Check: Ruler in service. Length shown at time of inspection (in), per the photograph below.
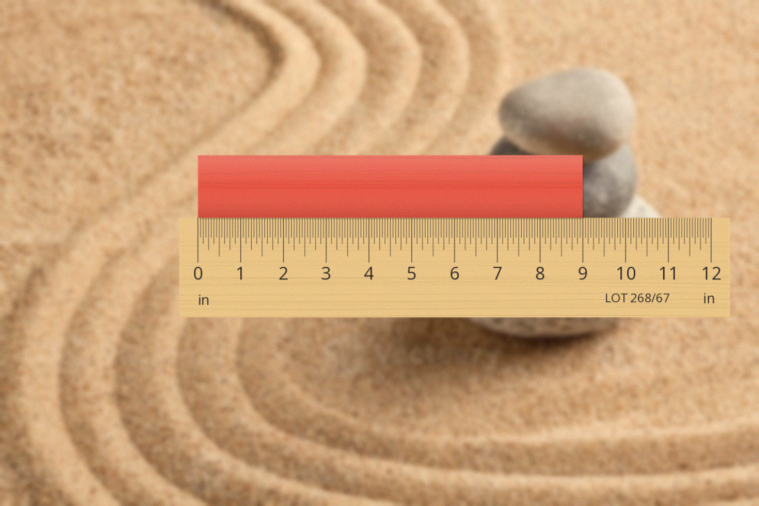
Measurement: 9 in
